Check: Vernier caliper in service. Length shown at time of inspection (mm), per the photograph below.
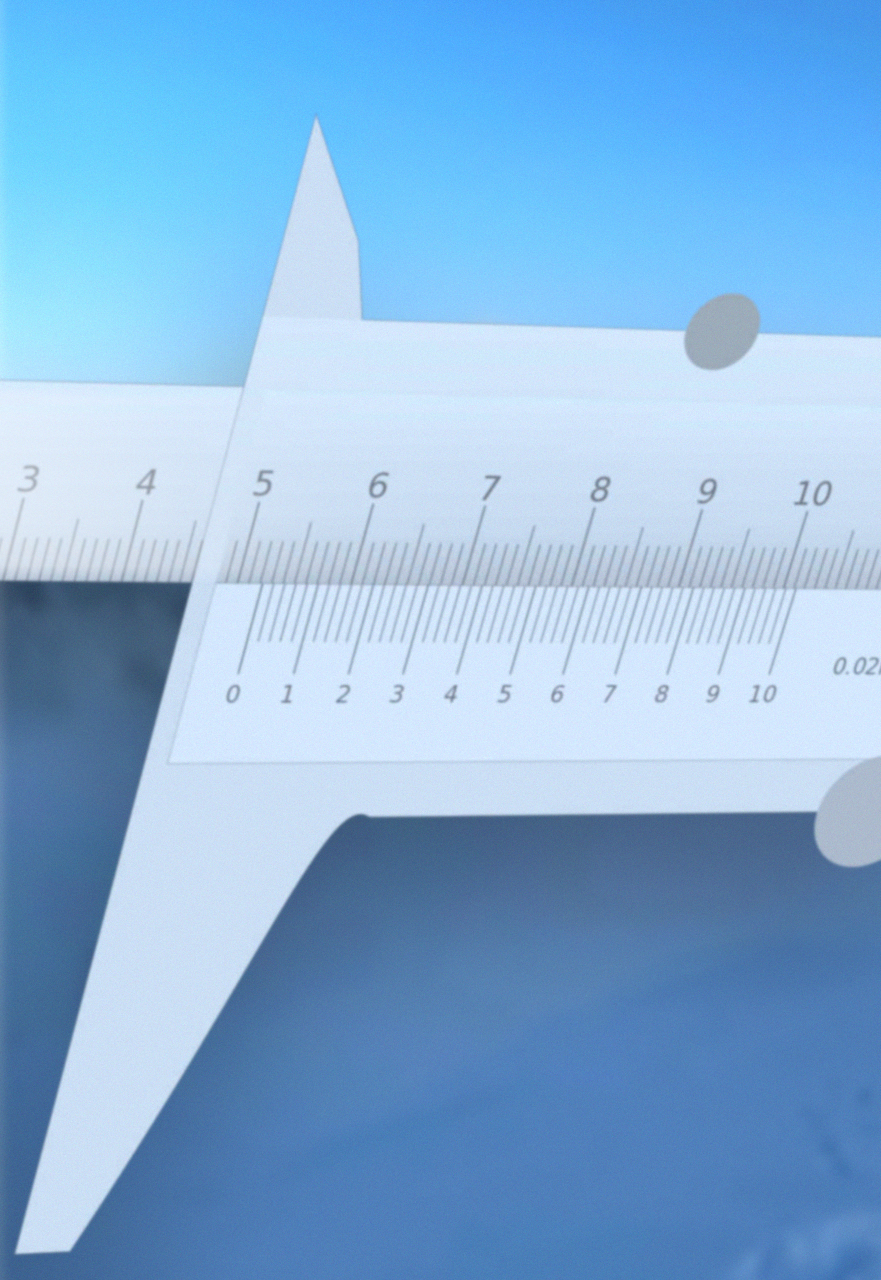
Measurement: 52.2 mm
